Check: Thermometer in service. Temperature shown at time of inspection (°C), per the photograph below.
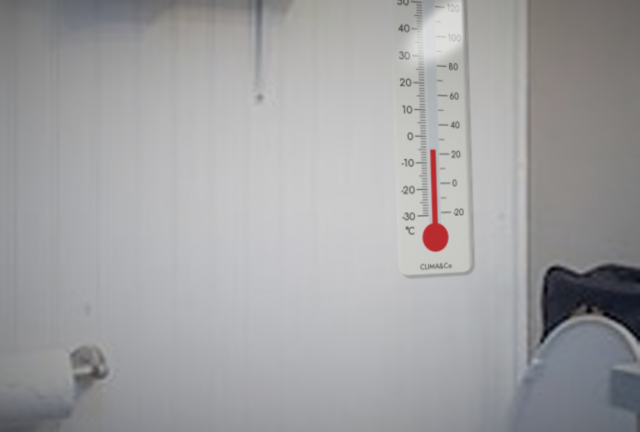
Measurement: -5 °C
